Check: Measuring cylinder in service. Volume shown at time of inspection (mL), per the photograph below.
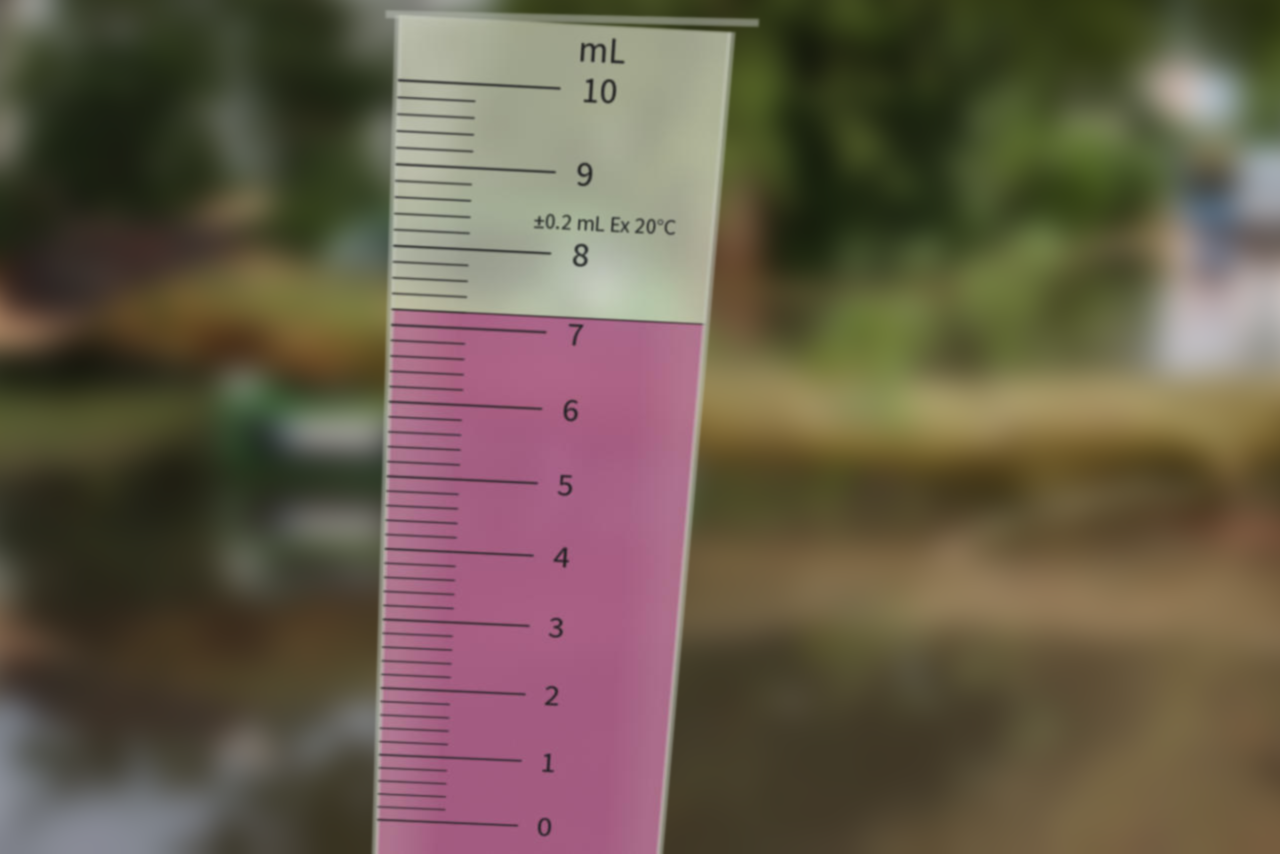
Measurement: 7.2 mL
